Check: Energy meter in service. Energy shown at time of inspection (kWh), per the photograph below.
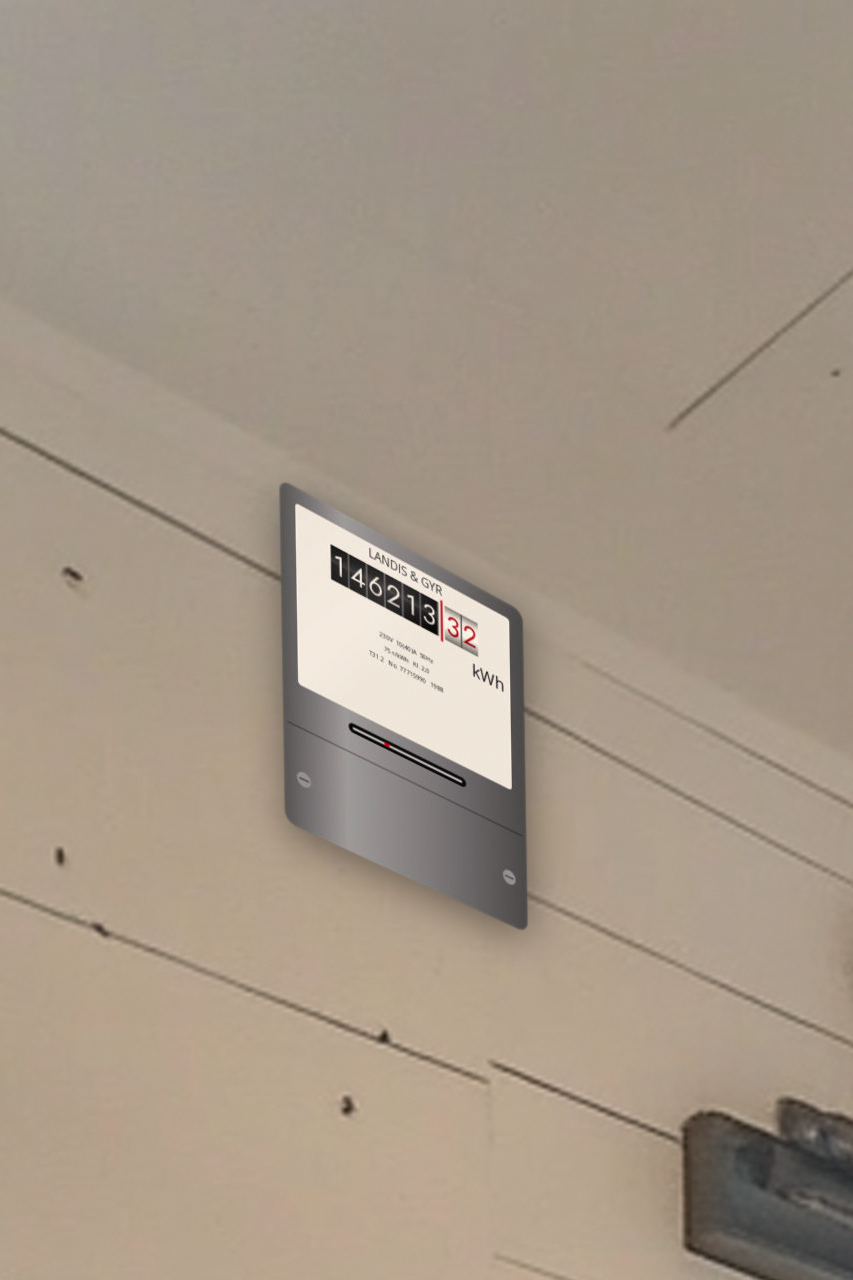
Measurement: 146213.32 kWh
